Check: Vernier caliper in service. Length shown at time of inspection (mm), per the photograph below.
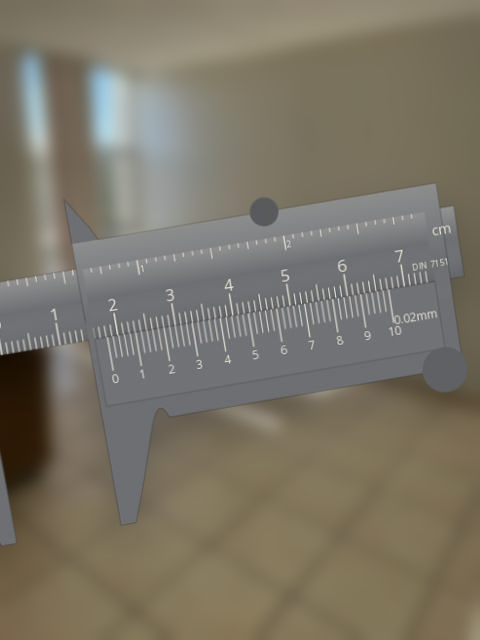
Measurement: 18.2 mm
